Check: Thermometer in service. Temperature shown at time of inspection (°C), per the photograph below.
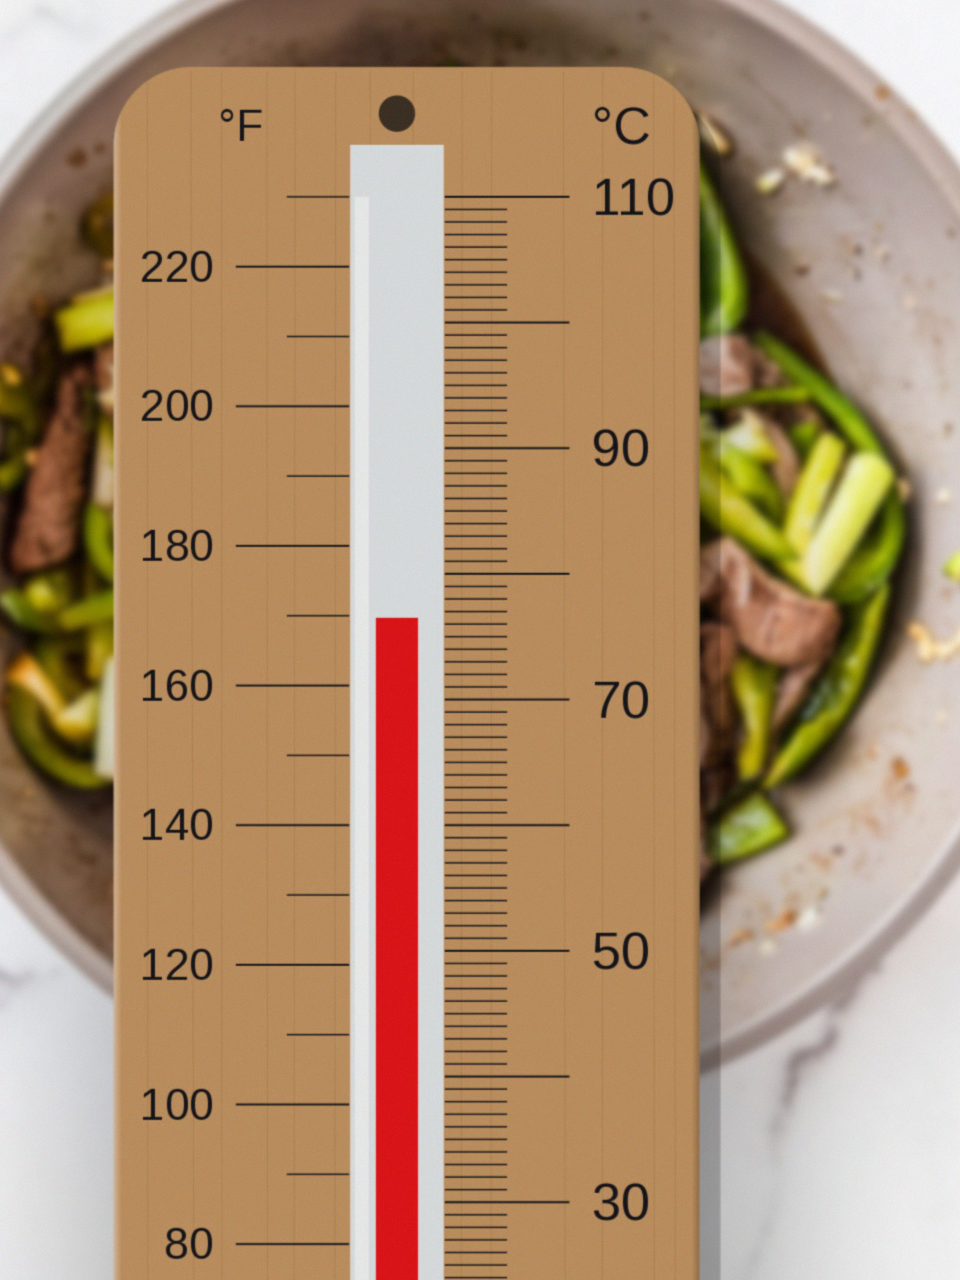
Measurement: 76.5 °C
